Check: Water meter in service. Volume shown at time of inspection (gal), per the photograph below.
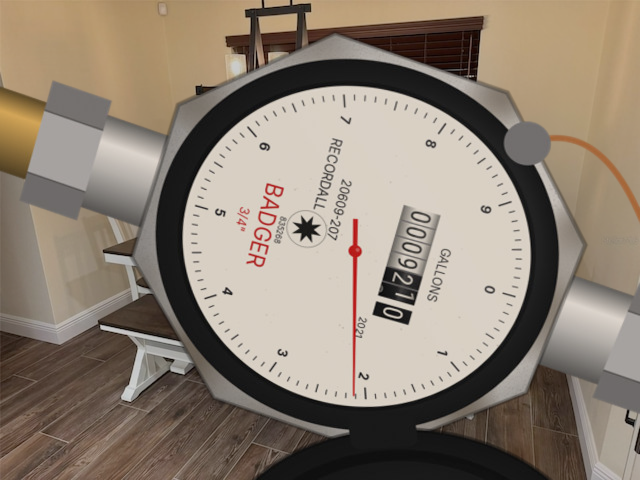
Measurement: 9212.1 gal
